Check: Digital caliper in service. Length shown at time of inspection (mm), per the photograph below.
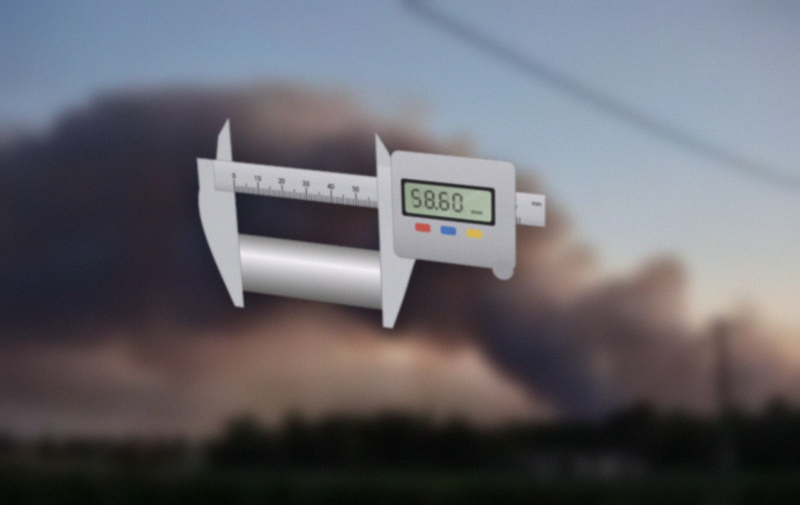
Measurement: 58.60 mm
